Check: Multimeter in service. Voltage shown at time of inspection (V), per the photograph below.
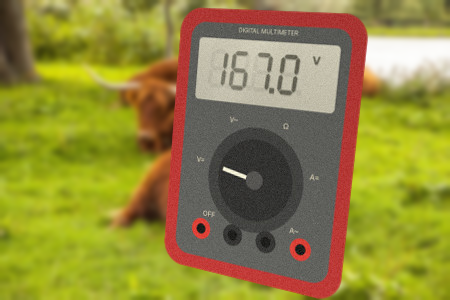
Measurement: 167.0 V
